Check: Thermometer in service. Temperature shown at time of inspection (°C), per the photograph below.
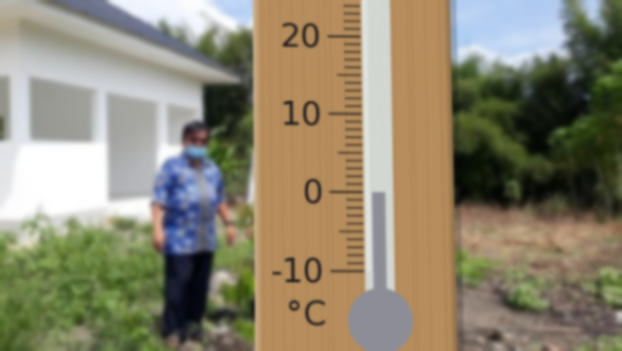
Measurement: 0 °C
